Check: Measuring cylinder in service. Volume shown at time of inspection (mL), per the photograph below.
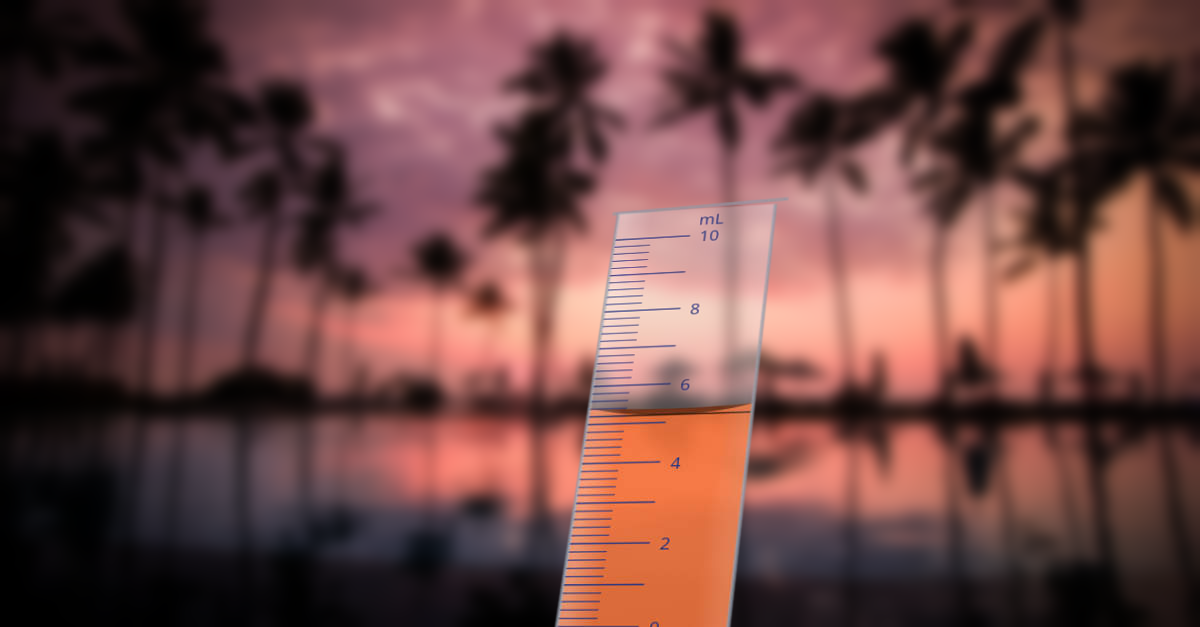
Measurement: 5.2 mL
